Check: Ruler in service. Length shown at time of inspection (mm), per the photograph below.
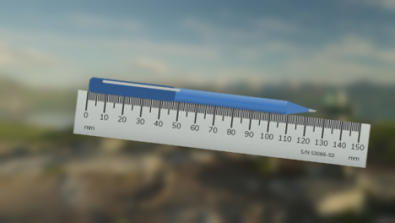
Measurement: 125 mm
